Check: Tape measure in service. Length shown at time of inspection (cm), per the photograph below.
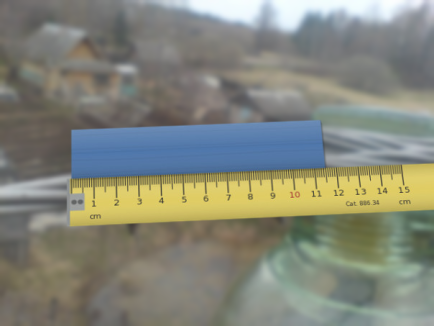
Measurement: 11.5 cm
